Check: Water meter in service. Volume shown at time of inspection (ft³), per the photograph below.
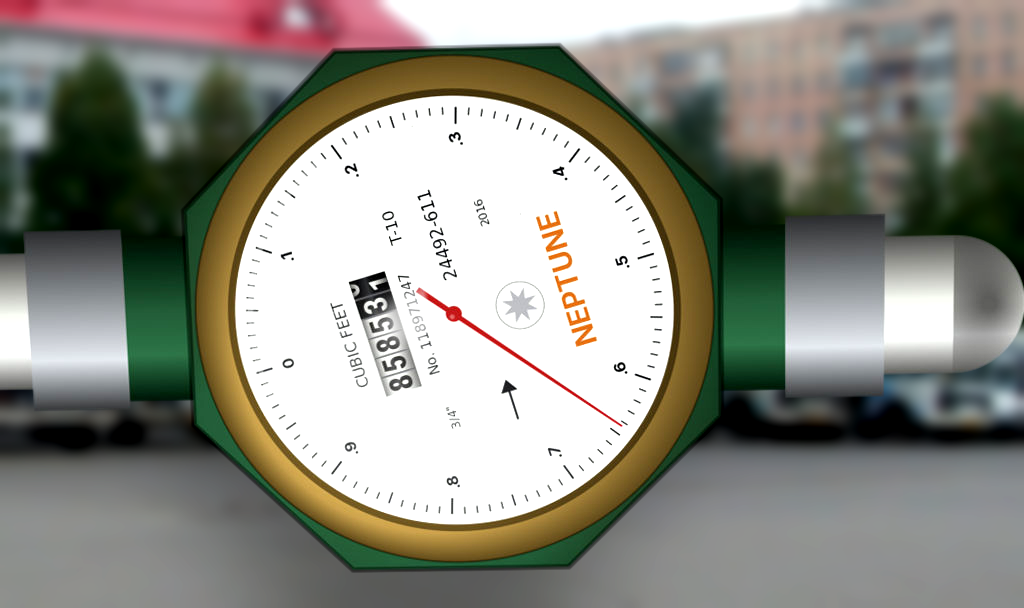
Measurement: 858530.64 ft³
